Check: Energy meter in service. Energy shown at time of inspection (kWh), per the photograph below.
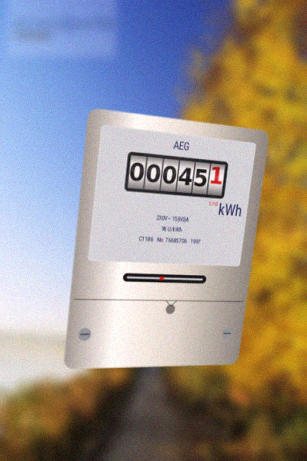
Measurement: 45.1 kWh
